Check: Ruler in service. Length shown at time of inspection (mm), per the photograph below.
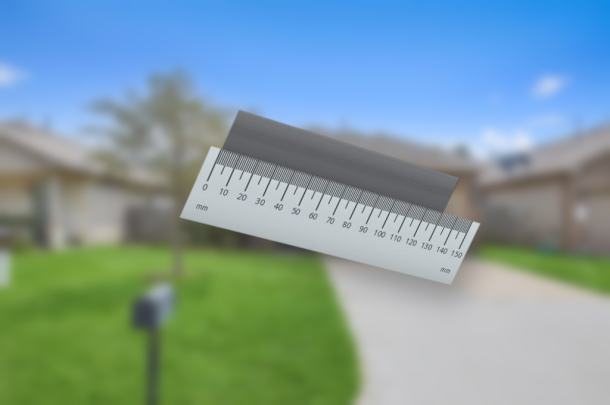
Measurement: 130 mm
